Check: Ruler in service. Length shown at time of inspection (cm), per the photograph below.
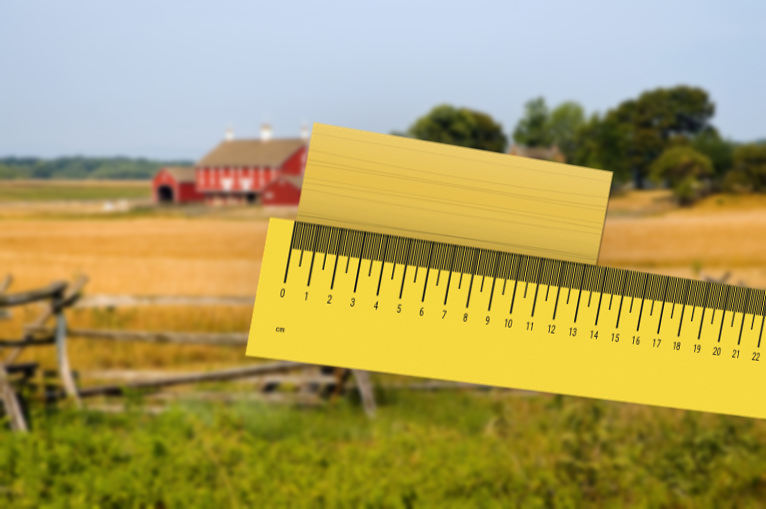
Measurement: 13.5 cm
